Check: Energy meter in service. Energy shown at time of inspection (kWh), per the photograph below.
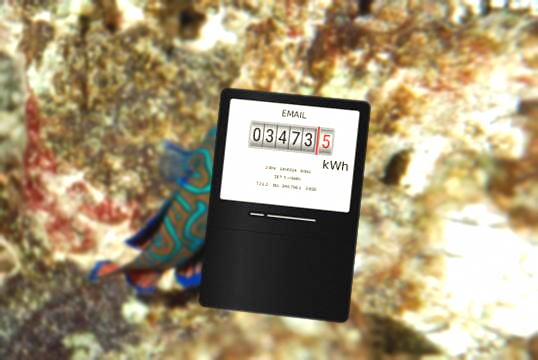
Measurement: 3473.5 kWh
